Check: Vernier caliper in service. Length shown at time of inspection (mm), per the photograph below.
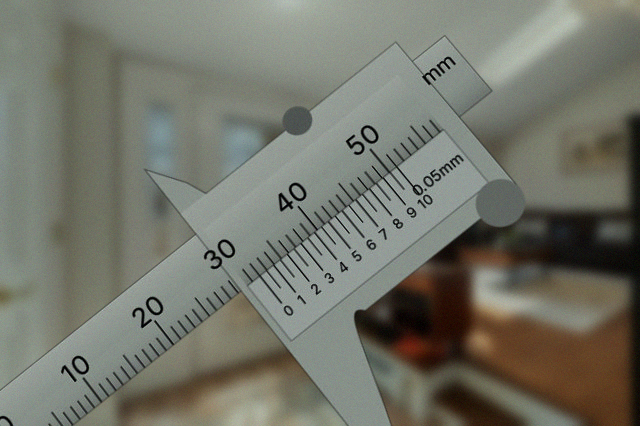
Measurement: 32.0 mm
